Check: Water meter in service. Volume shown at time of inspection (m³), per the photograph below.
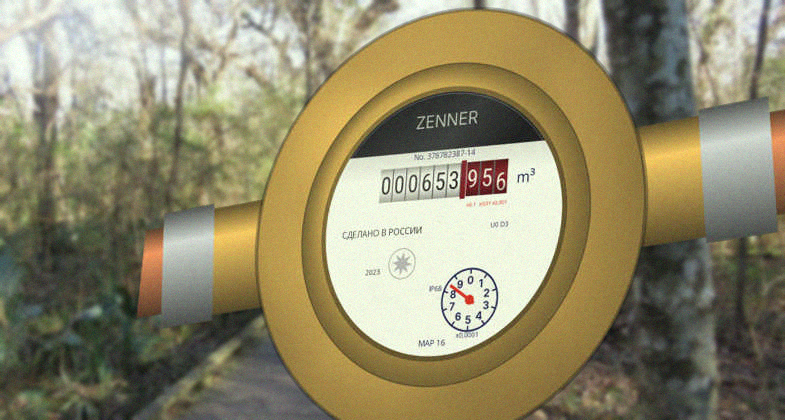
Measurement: 653.9558 m³
